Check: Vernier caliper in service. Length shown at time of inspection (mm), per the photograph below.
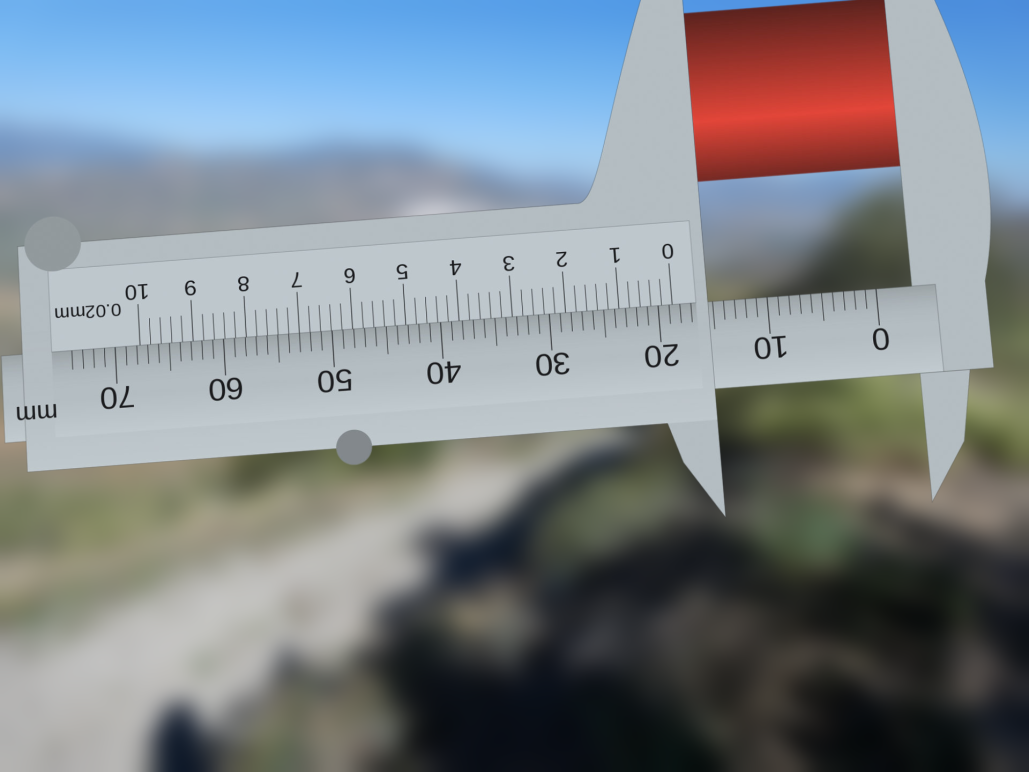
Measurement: 18.7 mm
